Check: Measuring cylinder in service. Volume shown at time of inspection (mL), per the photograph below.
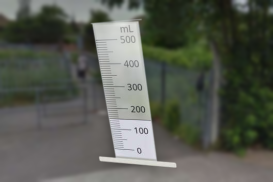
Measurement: 150 mL
